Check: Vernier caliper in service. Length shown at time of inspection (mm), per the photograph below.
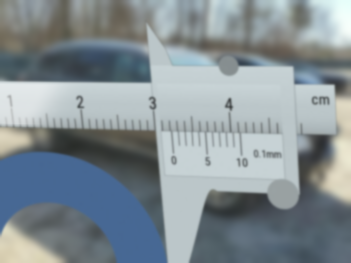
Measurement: 32.2 mm
